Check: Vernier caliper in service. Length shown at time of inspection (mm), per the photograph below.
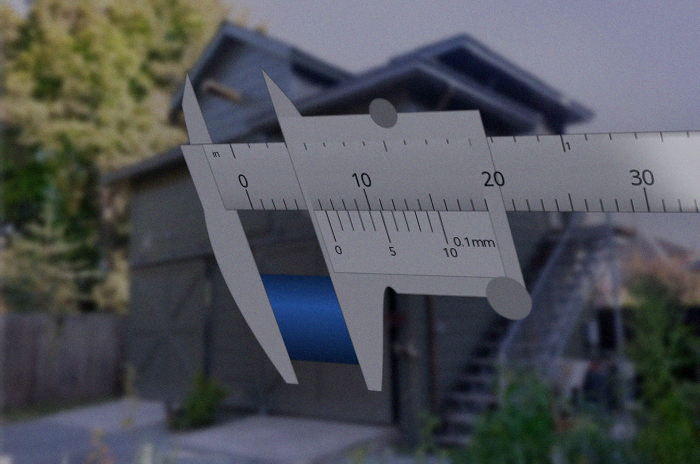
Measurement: 6.3 mm
